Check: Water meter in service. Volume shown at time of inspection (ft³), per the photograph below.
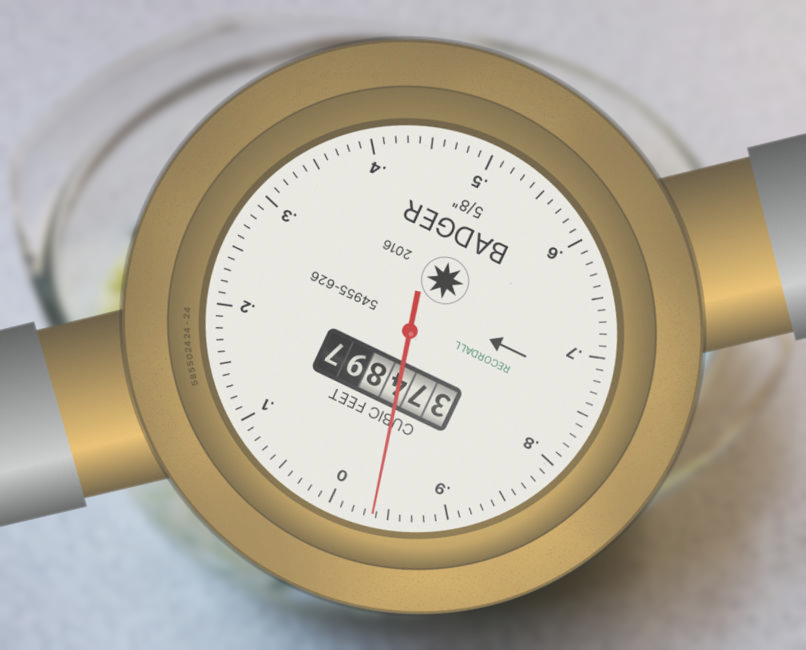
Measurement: 374896.96 ft³
